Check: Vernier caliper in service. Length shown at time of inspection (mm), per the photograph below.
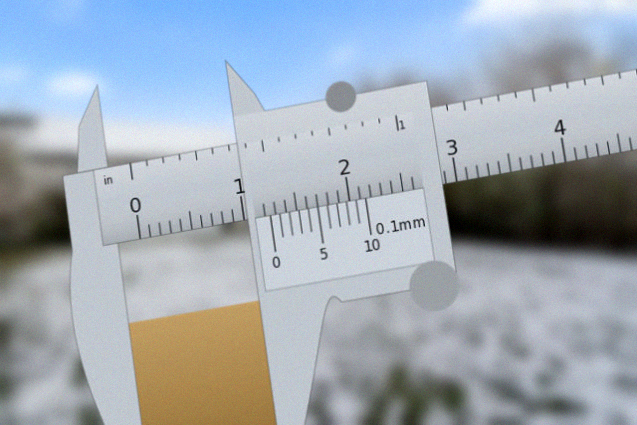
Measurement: 12.5 mm
